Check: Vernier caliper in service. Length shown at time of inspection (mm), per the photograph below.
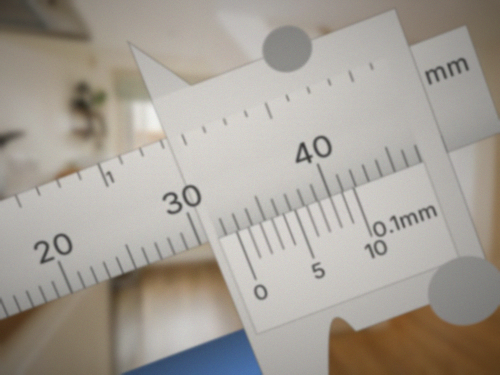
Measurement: 32.8 mm
